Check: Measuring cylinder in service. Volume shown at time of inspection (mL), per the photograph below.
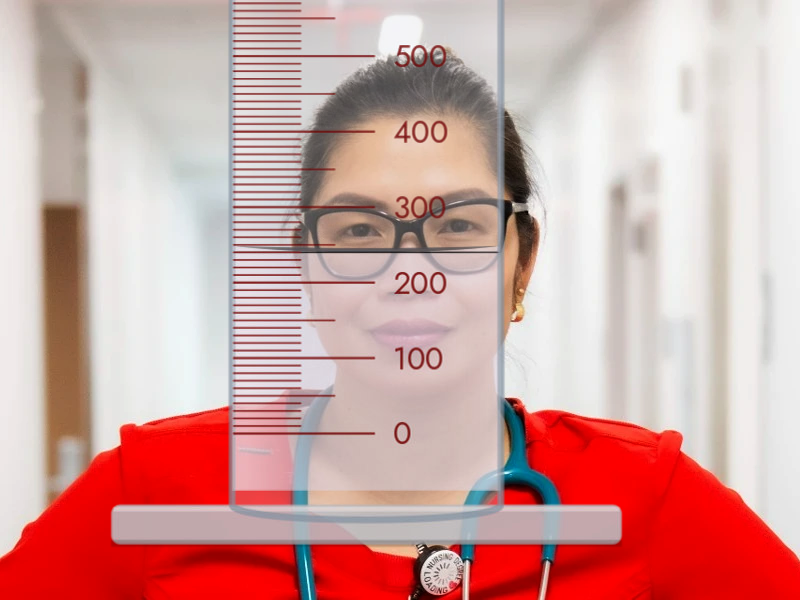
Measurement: 240 mL
